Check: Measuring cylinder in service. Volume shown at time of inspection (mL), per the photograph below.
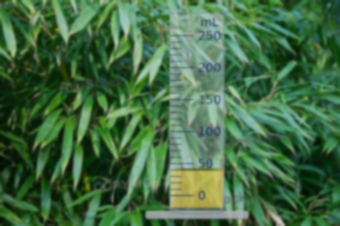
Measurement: 40 mL
